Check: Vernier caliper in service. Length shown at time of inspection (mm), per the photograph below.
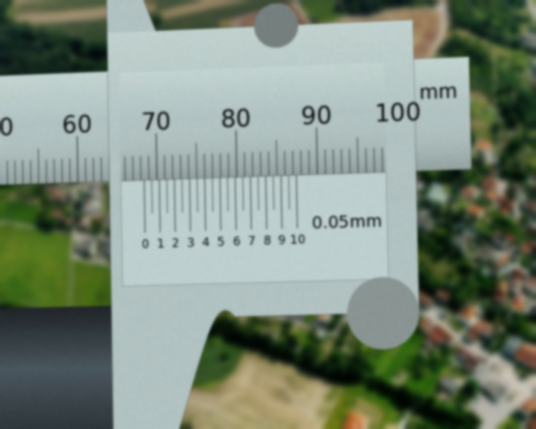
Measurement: 68.4 mm
